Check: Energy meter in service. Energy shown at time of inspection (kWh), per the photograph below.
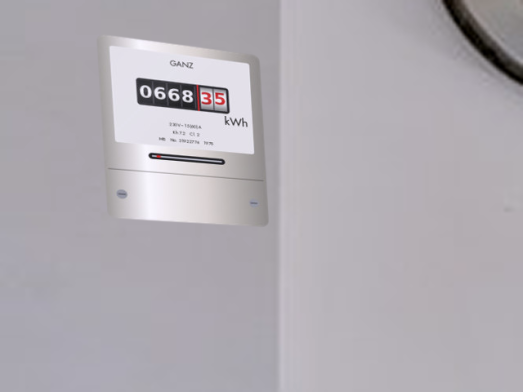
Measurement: 668.35 kWh
